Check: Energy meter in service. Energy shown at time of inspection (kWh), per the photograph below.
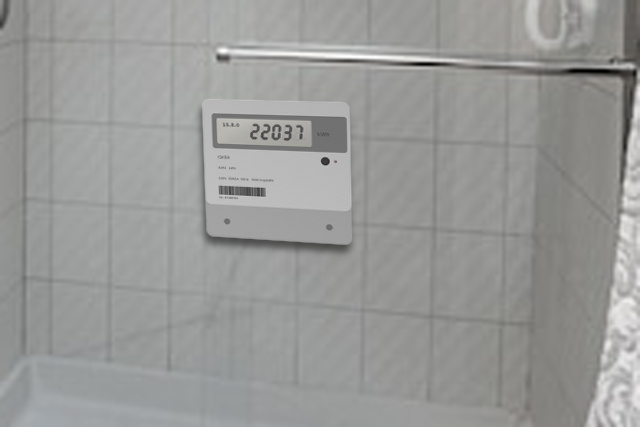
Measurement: 22037 kWh
